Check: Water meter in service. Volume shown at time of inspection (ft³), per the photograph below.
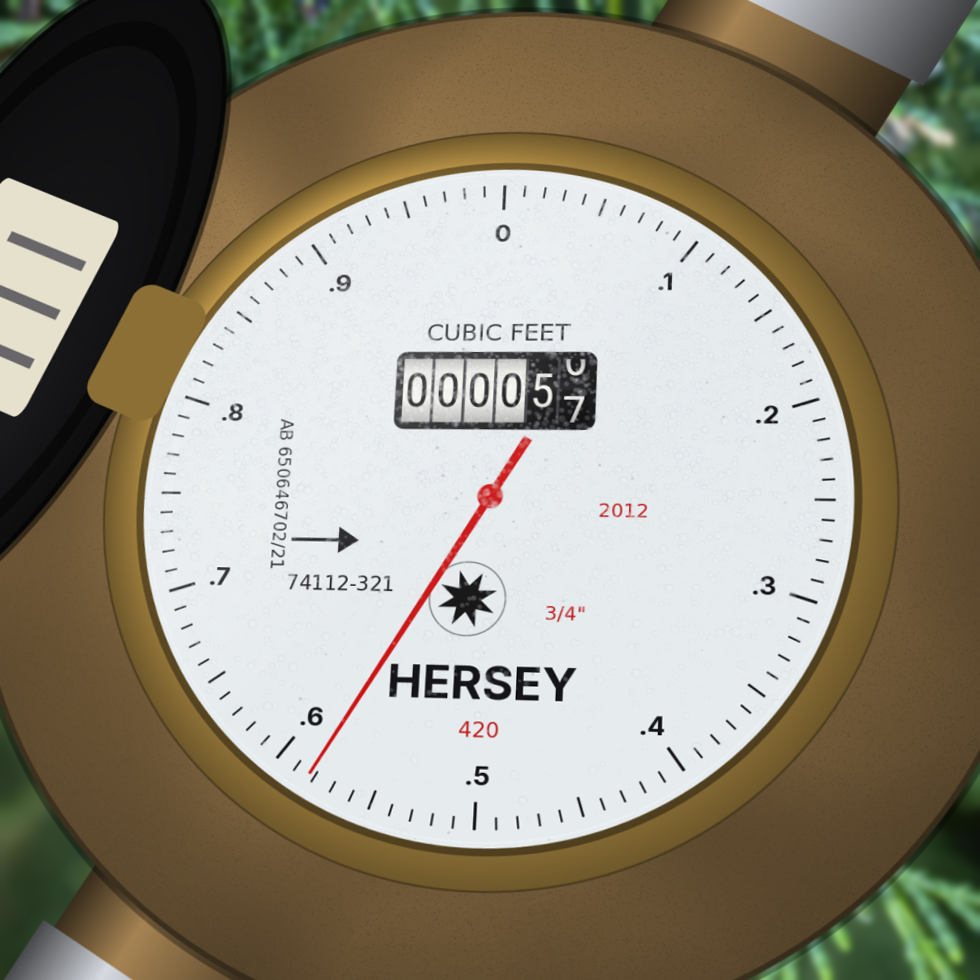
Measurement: 56.58 ft³
